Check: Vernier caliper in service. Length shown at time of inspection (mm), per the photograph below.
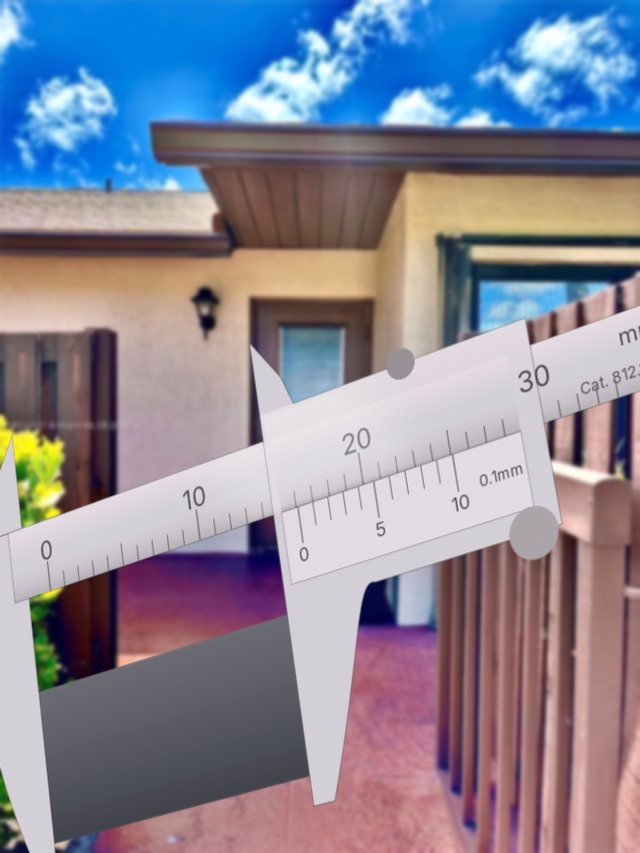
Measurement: 16.1 mm
